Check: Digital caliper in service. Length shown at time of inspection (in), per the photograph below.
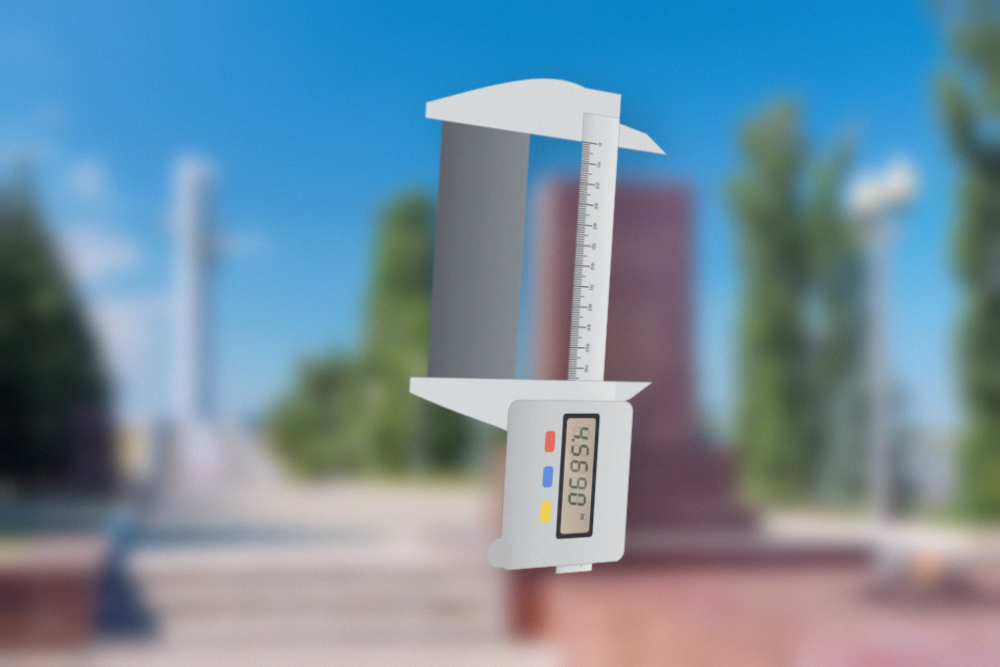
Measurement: 4.5690 in
